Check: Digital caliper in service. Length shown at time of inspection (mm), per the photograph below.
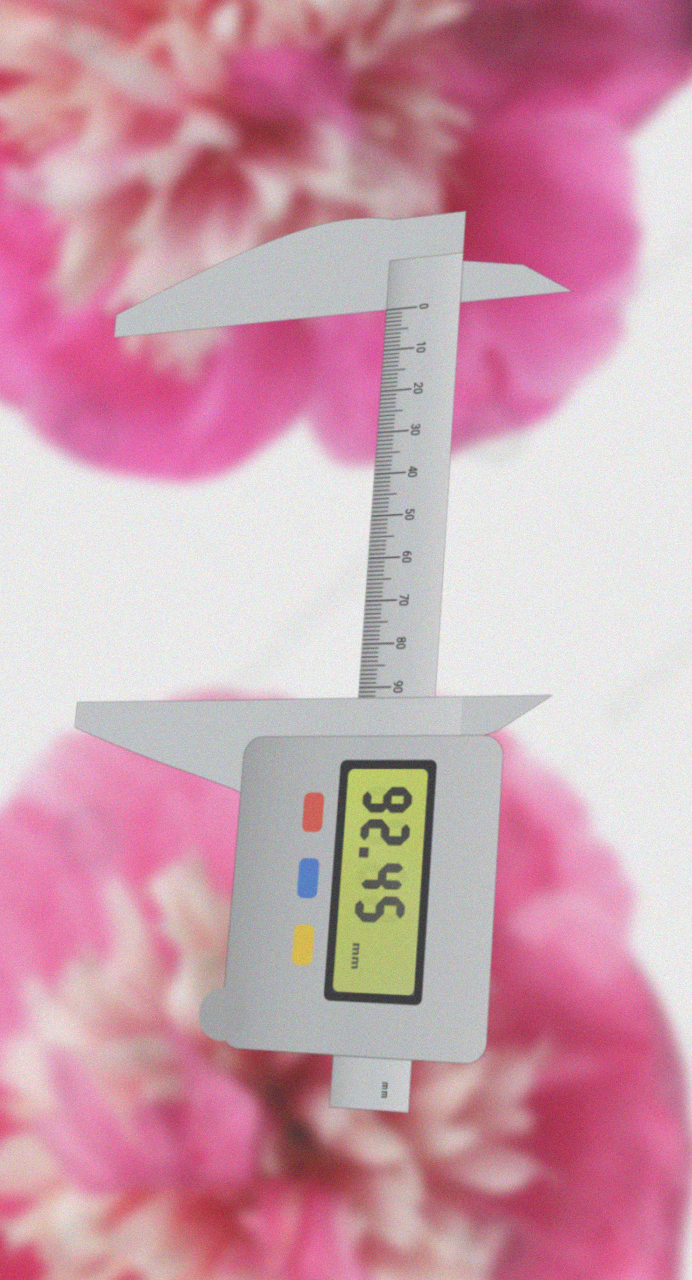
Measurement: 92.45 mm
